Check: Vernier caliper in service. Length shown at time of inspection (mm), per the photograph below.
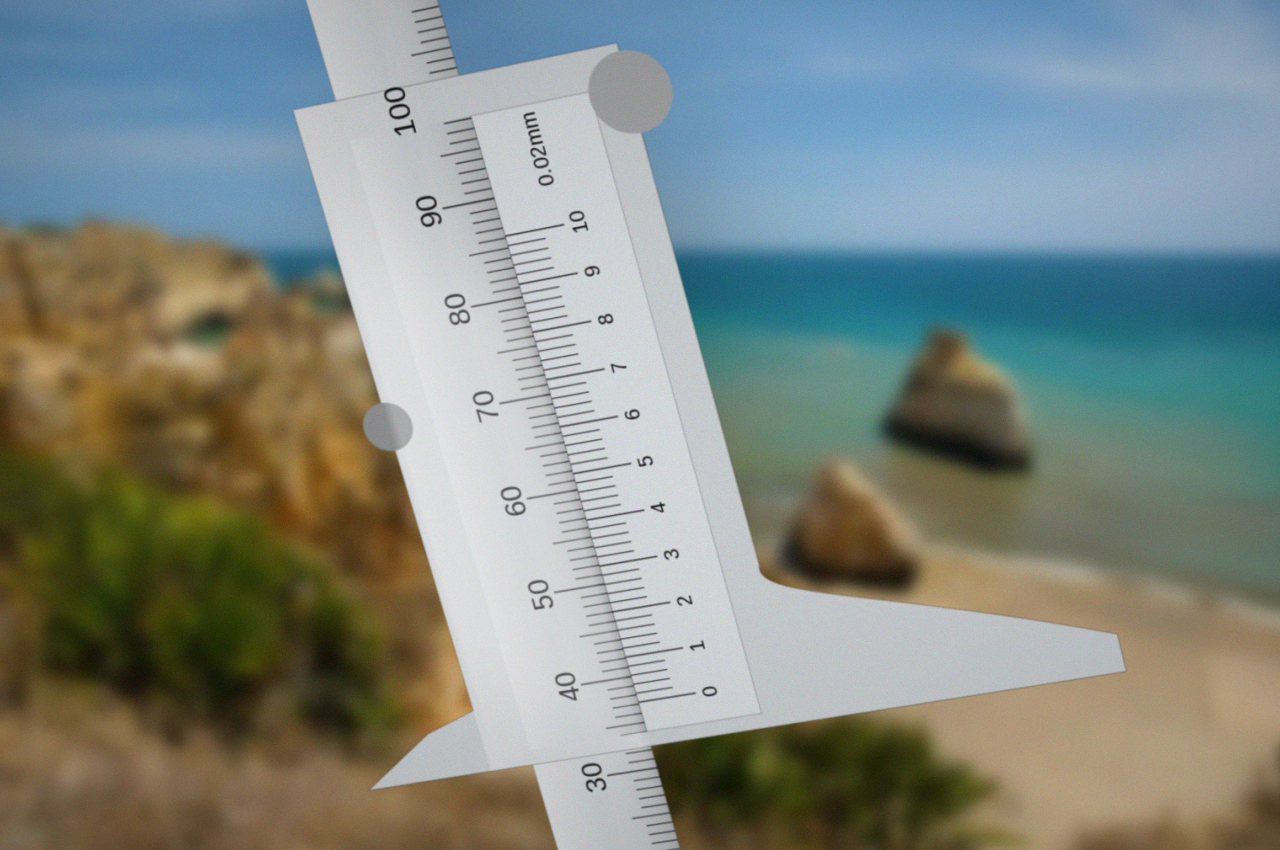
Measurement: 37.2 mm
